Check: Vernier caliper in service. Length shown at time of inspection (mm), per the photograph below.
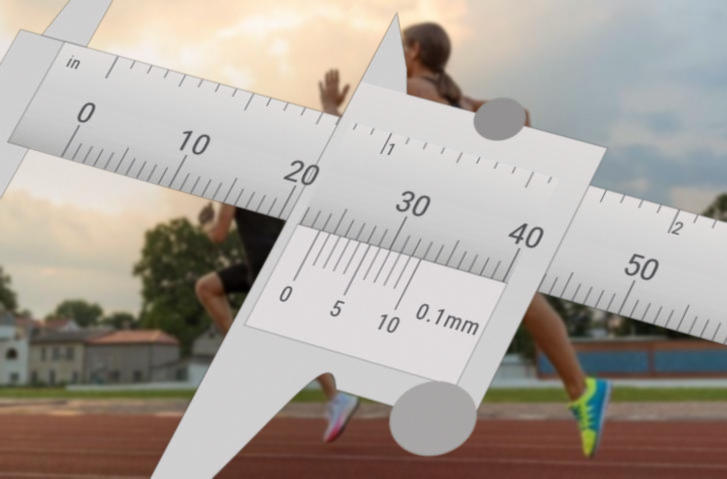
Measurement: 23.8 mm
